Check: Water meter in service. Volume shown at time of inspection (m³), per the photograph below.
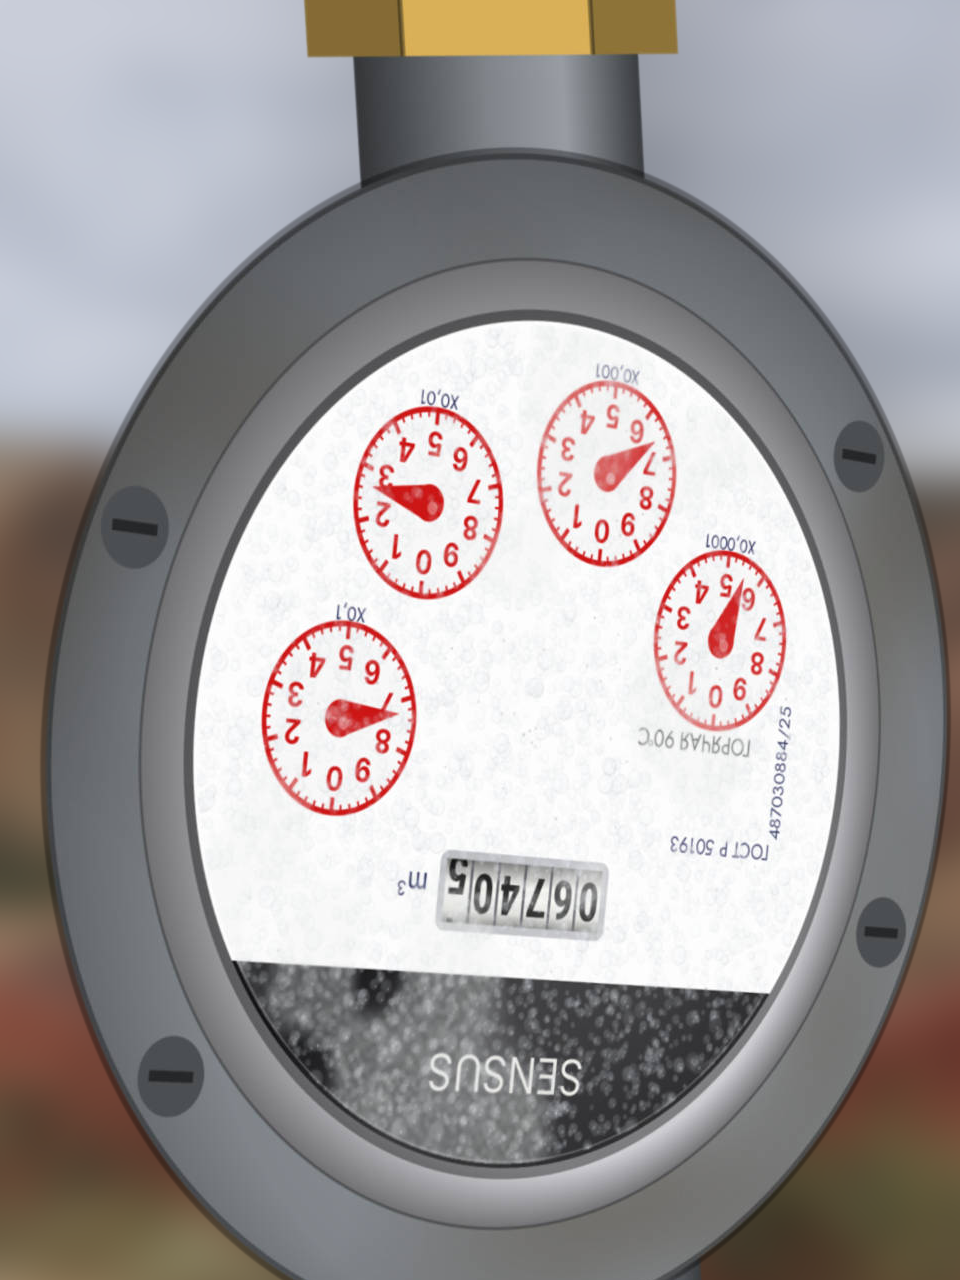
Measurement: 67404.7265 m³
